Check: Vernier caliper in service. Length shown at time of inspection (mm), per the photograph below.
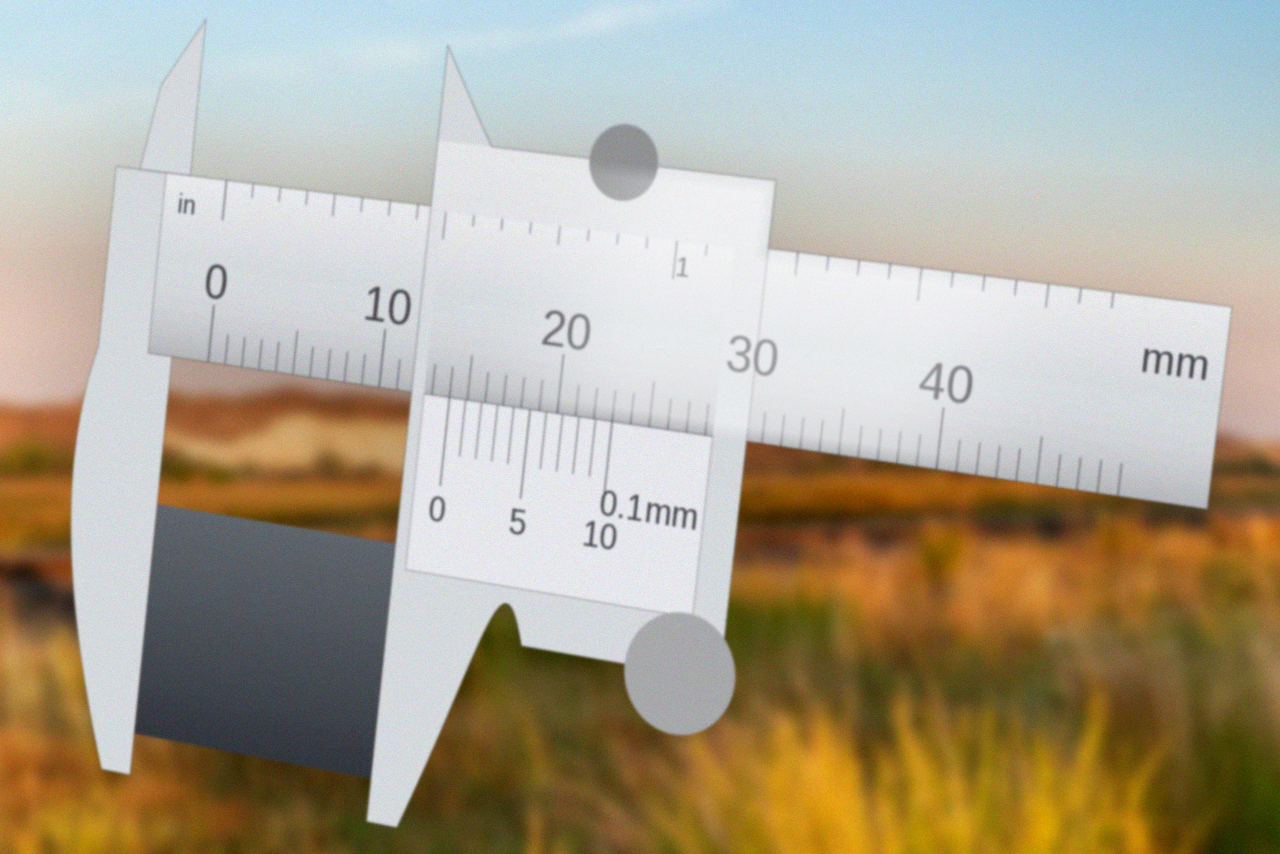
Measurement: 14.0 mm
